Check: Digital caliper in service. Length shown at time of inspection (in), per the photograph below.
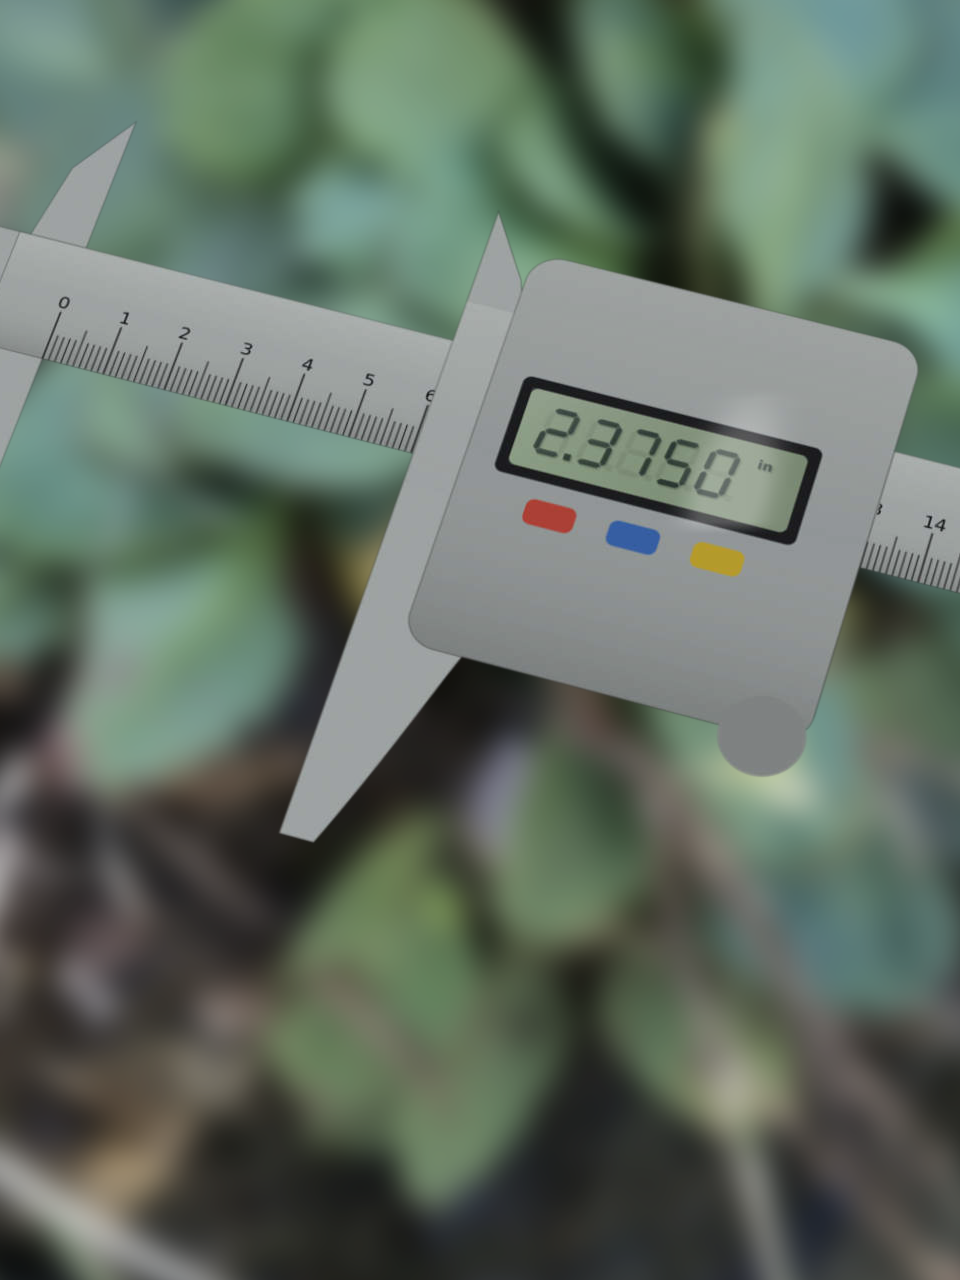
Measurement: 2.3750 in
